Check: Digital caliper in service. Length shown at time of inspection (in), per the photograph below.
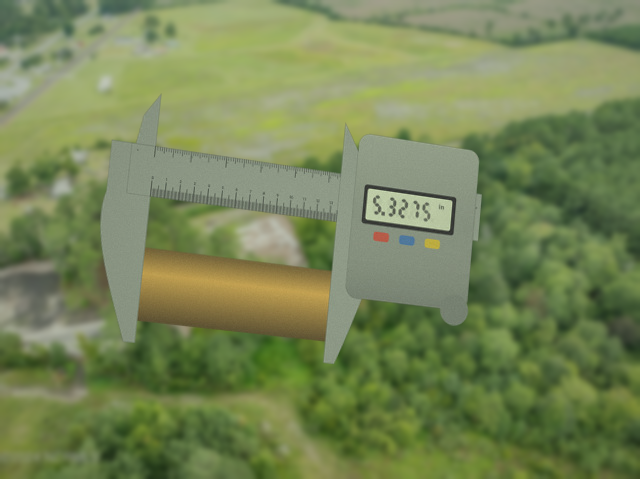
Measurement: 5.3275 in
